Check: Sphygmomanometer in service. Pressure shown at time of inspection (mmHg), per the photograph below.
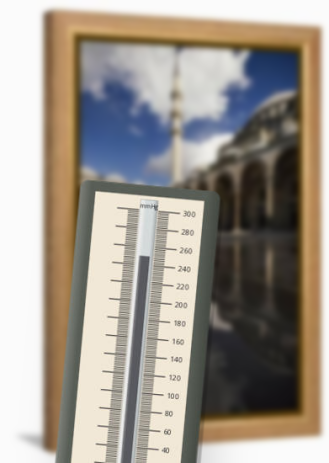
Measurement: 250 mmHg
